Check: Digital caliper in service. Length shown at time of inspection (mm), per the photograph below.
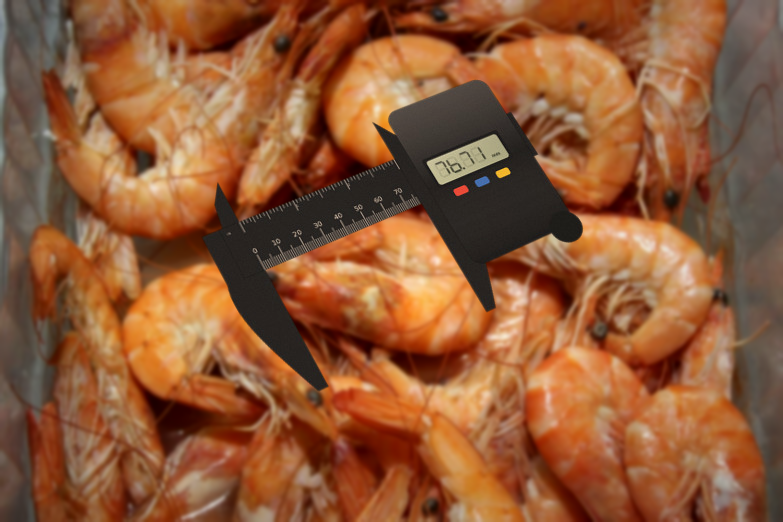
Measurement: 76.71 mm
